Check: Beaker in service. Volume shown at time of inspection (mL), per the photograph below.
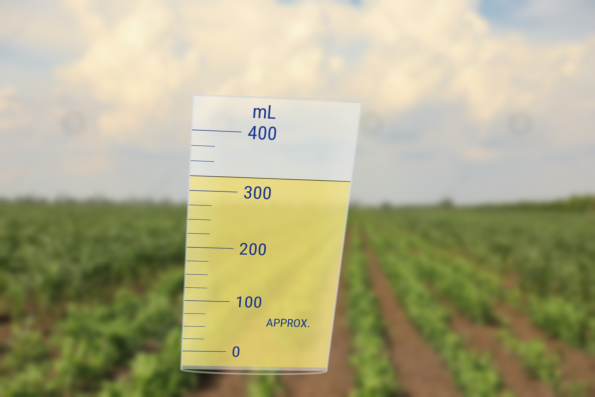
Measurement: 325 mL
